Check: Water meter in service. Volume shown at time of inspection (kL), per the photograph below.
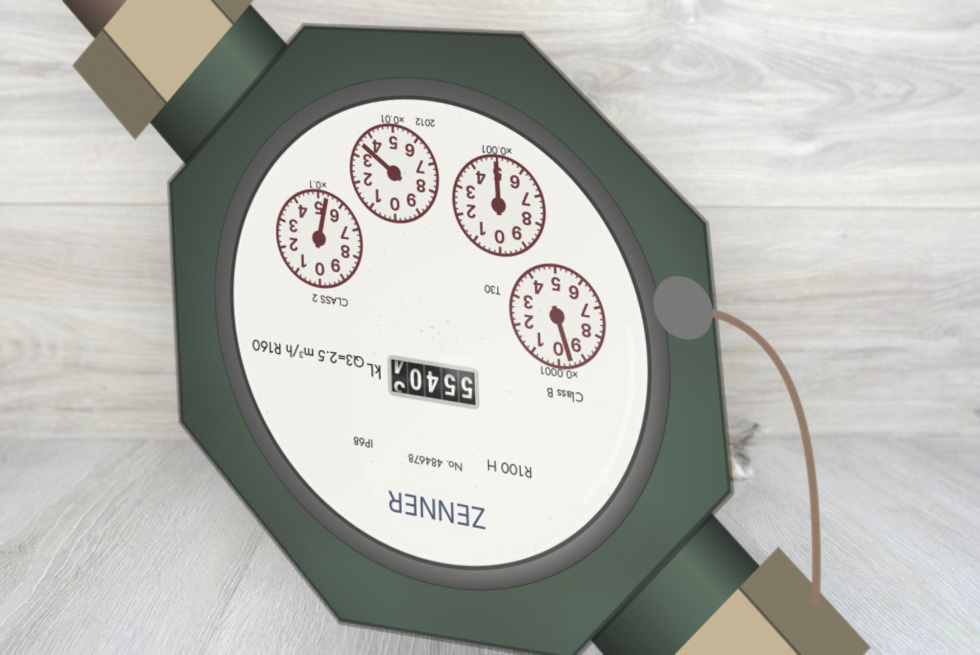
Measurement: 55403.5349 kL
